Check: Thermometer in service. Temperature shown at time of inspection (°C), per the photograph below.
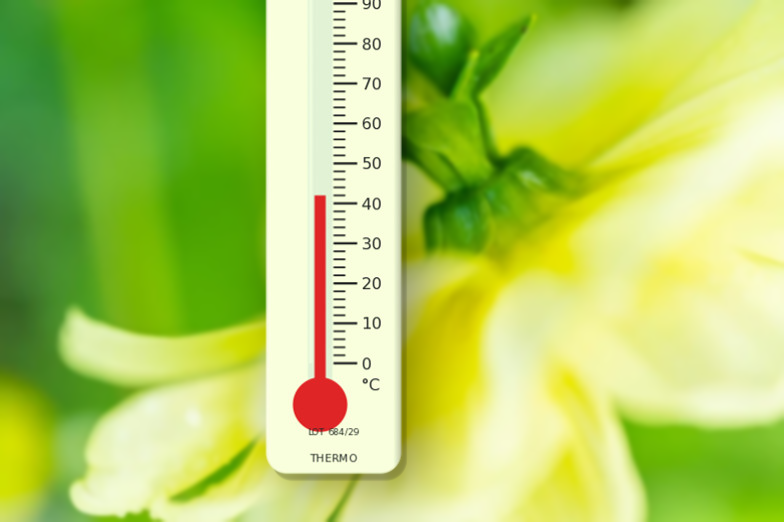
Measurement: 42 °C
